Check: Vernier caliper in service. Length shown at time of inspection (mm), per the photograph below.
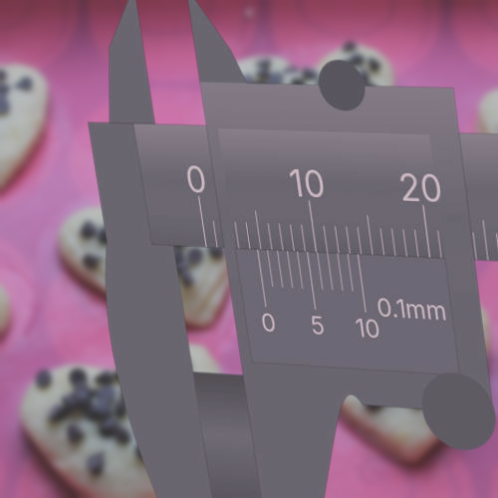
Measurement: 4.7 mm
